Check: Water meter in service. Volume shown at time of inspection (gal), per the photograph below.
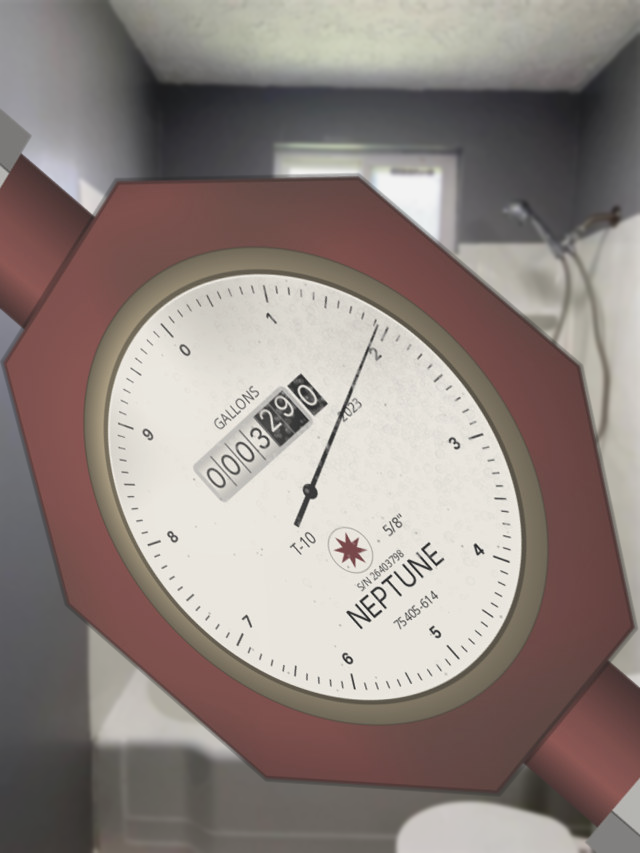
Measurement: 3291.9 gal
